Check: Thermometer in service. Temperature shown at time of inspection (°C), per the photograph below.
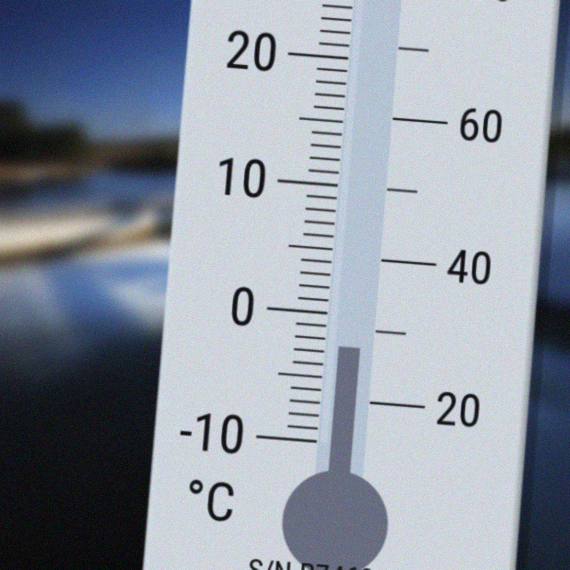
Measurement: -2.5 °C
